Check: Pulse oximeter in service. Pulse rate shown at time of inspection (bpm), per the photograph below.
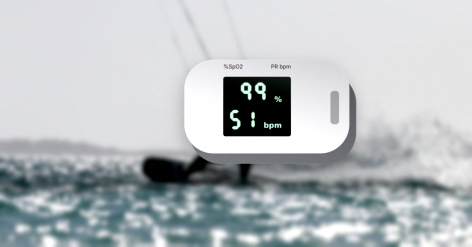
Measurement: 51 bpm
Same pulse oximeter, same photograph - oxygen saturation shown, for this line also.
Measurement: 99 %
